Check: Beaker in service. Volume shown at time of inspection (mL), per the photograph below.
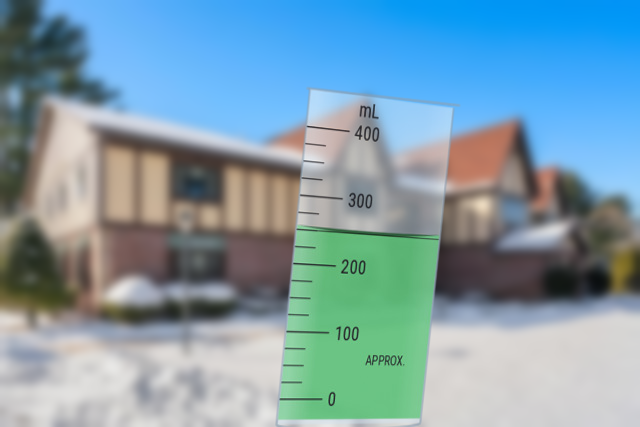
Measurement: 250 mL
